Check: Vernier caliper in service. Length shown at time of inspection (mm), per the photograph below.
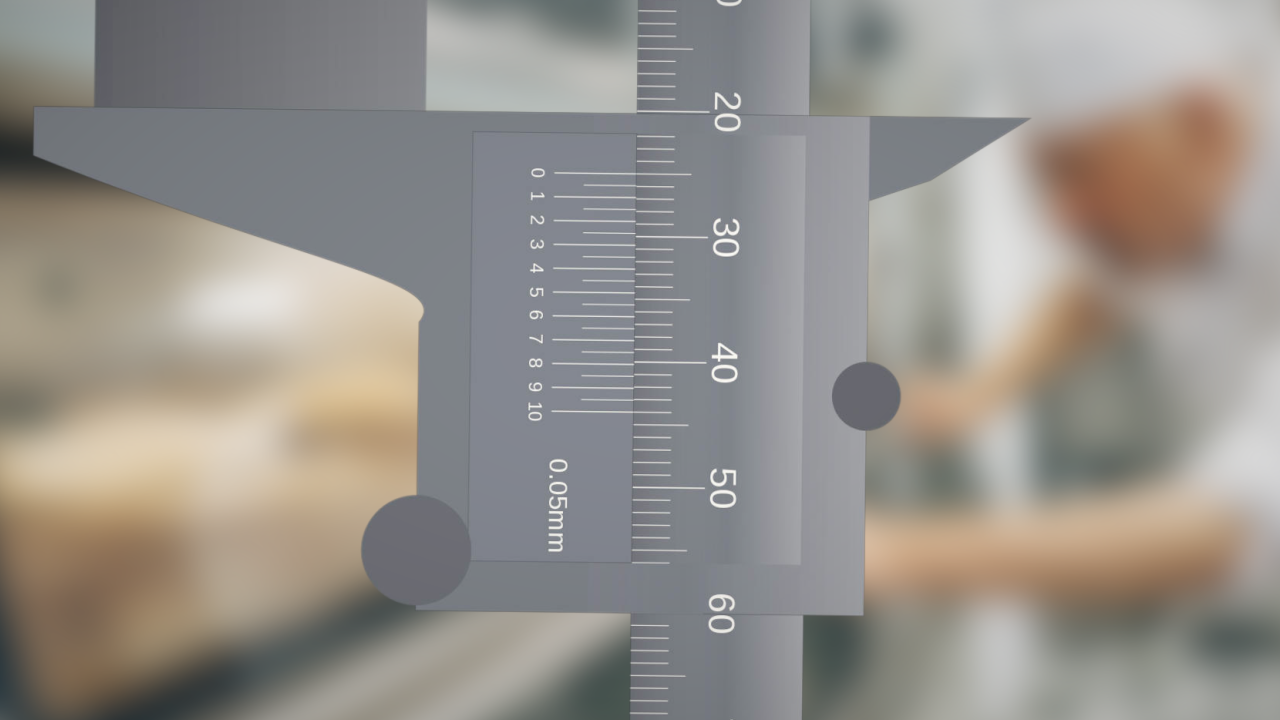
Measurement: 25.0 mm
